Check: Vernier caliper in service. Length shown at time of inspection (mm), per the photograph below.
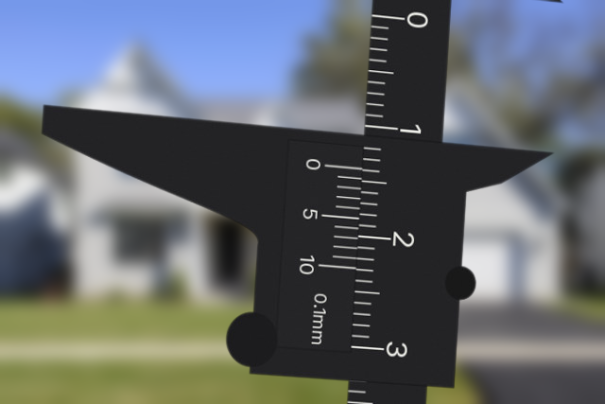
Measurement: 13.9 mm
